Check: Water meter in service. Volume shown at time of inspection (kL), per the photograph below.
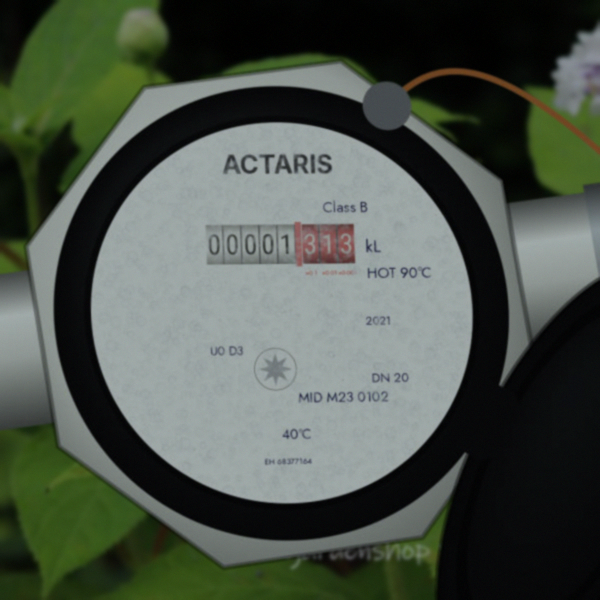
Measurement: 1.313 kL
